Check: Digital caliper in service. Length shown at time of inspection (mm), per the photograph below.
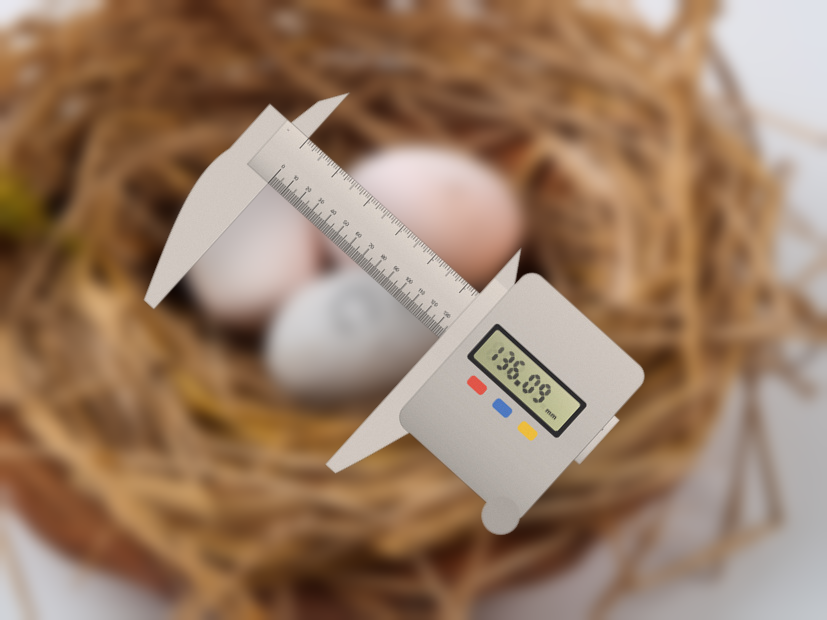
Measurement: 136.09 mm
